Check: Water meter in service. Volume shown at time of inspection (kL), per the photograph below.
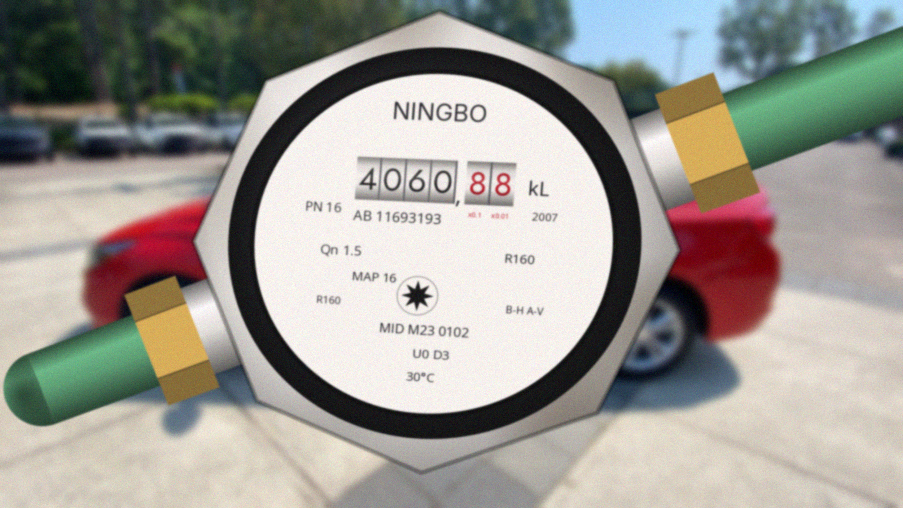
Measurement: 4060.88 kL
